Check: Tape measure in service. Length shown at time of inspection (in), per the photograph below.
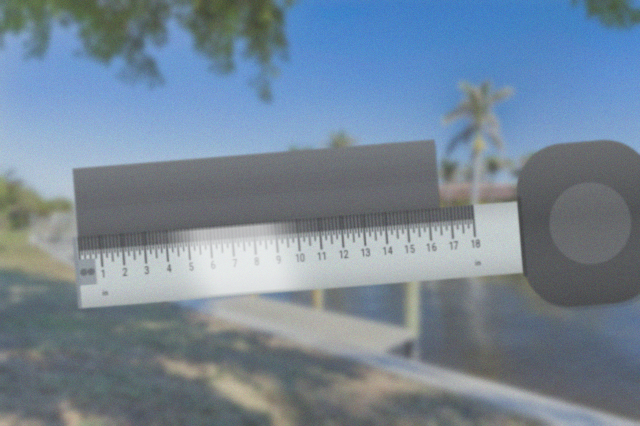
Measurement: 16.5 in
